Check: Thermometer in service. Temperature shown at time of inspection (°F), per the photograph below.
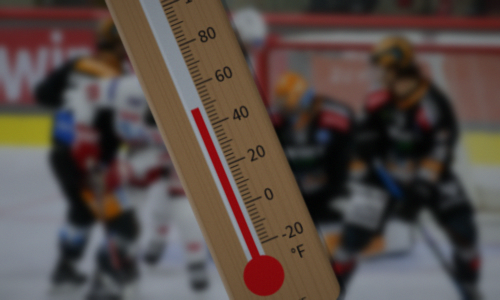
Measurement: 50 °F
